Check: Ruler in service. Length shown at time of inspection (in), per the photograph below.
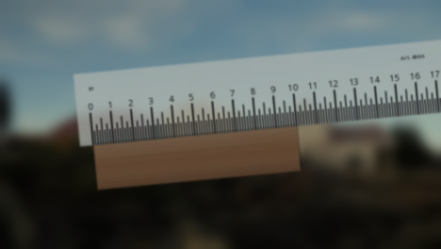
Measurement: 10 in
